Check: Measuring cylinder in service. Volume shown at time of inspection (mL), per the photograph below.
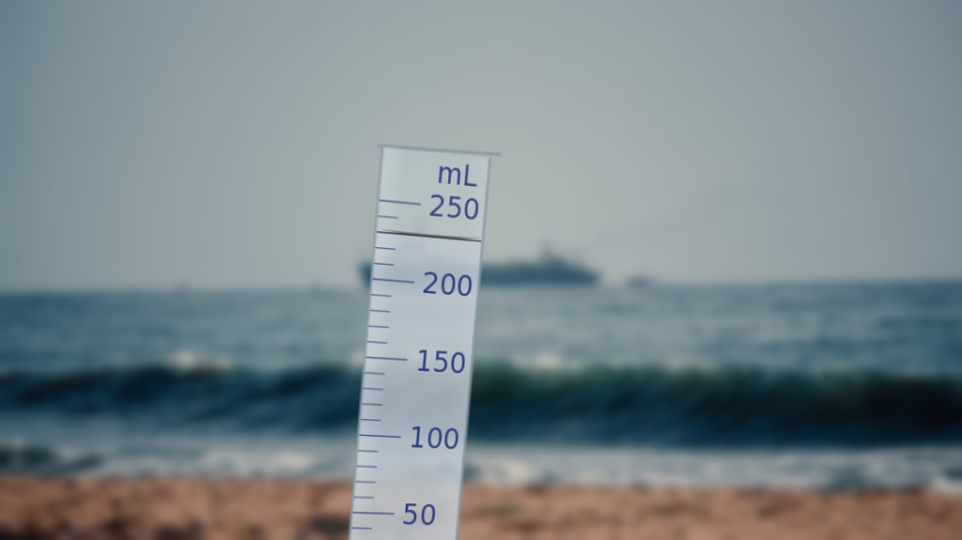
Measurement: 230 mL
